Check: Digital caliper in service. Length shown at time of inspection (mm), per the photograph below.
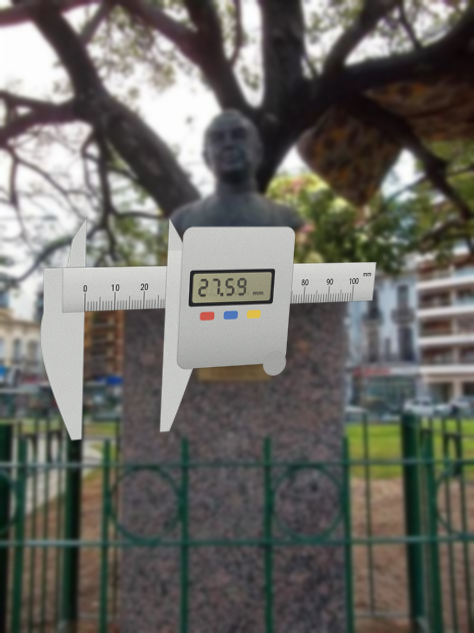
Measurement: 27.59 mm
